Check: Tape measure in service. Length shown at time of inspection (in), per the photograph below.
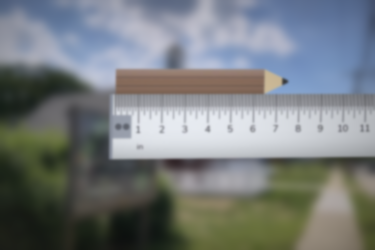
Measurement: 7.5 in
